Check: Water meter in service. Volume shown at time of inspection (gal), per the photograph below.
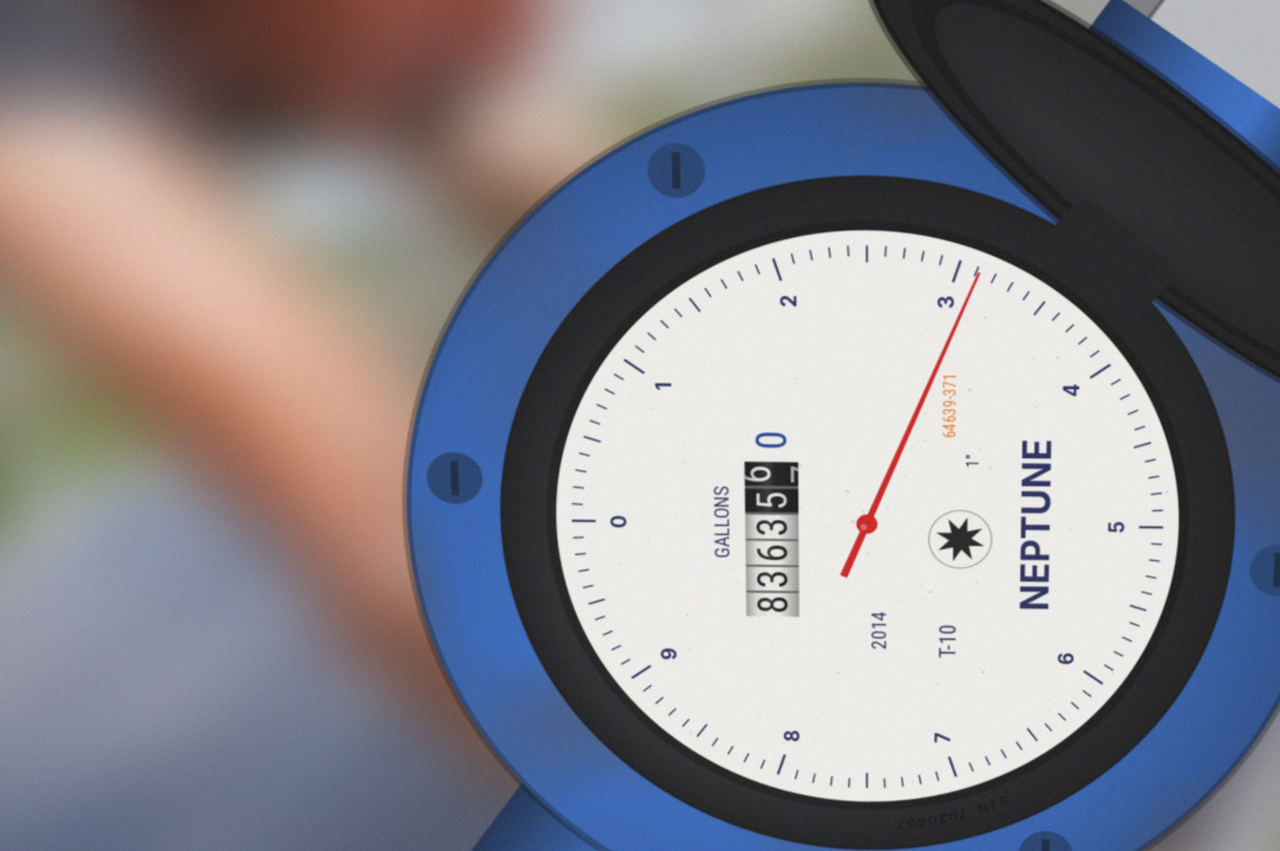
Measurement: 8363563.1 gal
